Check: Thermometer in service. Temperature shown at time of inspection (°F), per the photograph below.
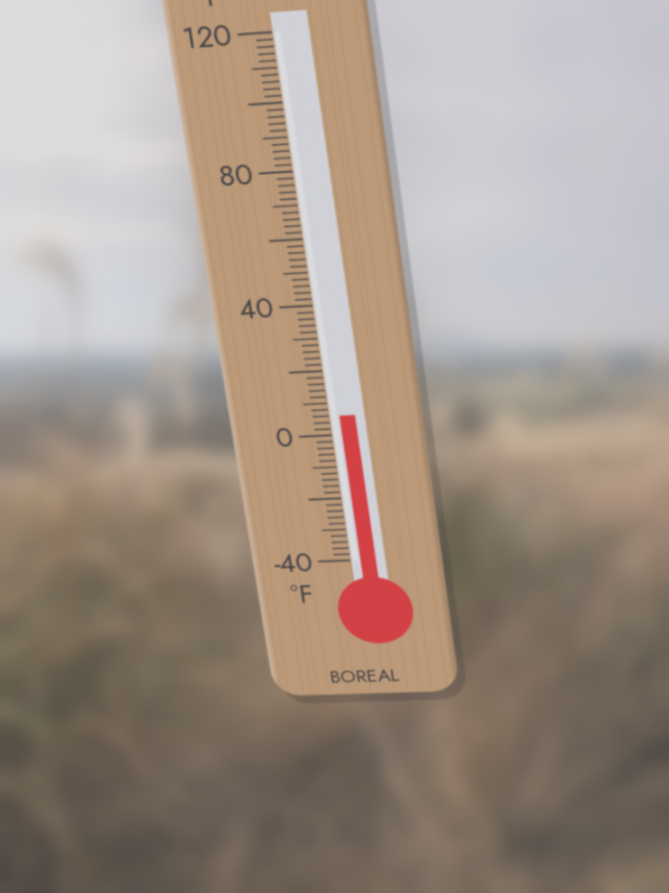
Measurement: 6 °F
